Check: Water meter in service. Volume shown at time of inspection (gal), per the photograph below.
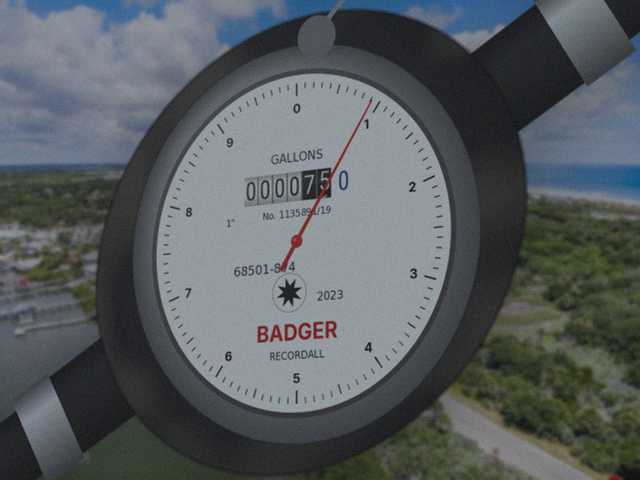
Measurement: 750.9 gal
